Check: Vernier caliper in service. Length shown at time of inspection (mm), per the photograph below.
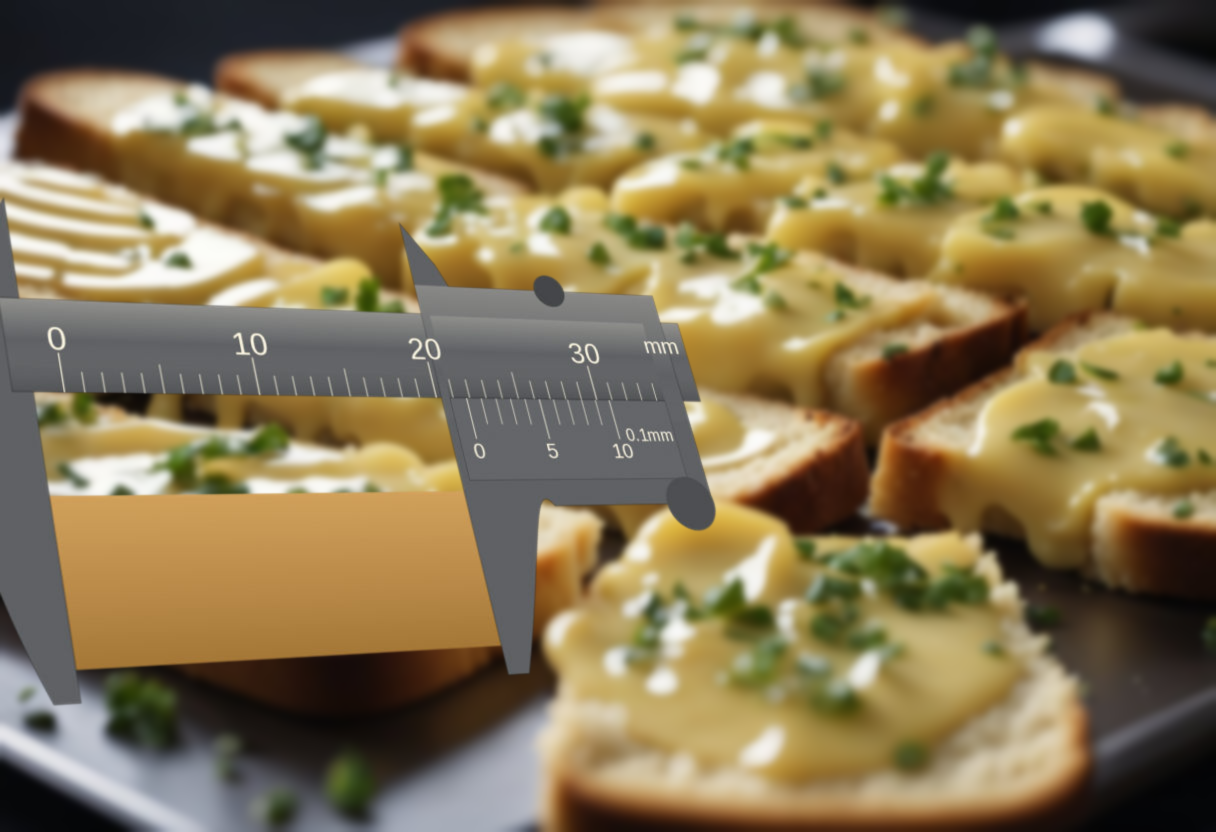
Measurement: 21.8 mm
